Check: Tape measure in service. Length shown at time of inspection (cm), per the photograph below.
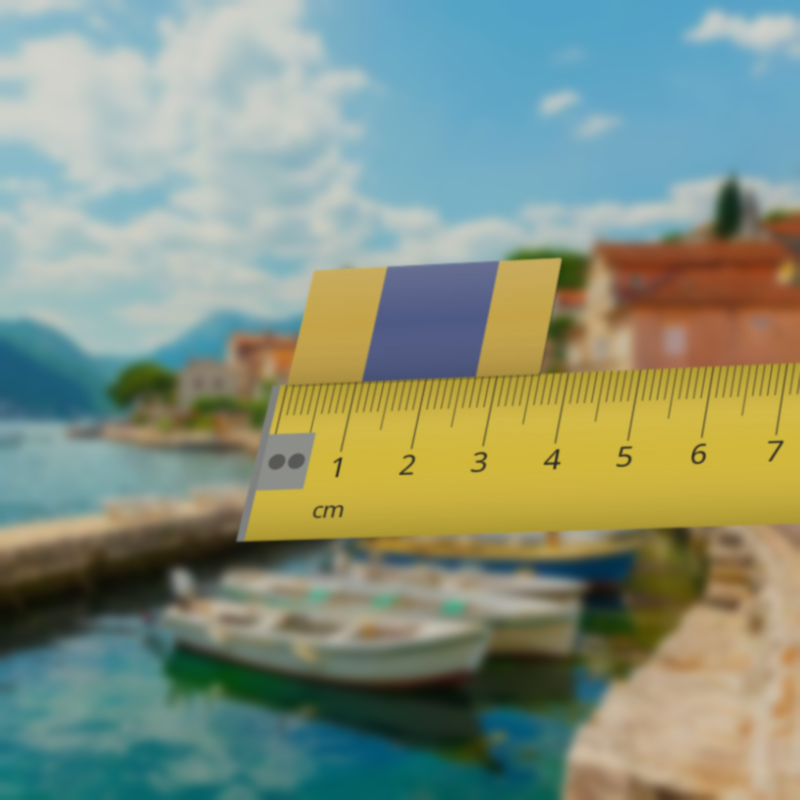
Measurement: 3.6 cm
